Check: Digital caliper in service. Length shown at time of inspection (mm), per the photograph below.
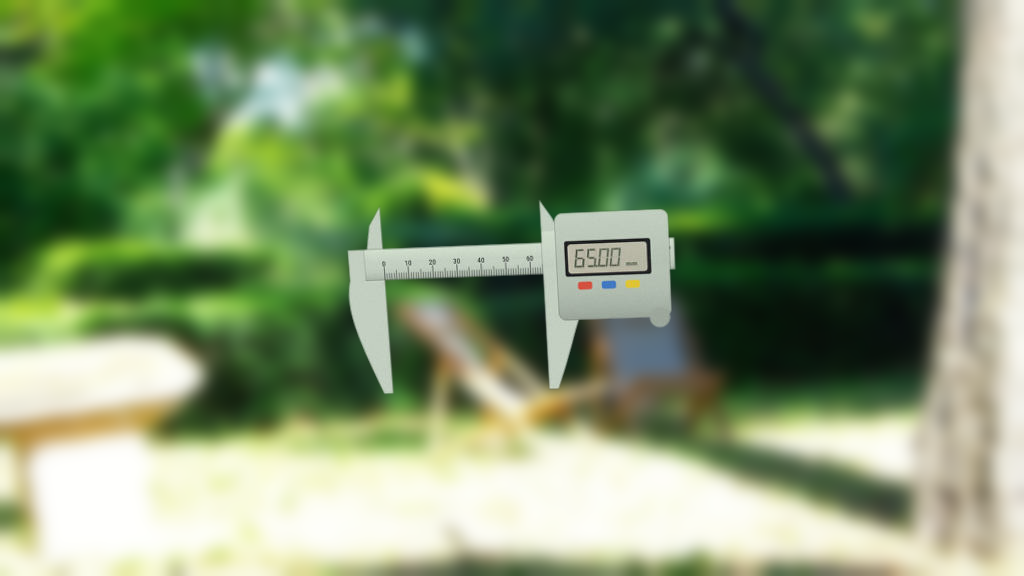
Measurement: 65.00 mm
